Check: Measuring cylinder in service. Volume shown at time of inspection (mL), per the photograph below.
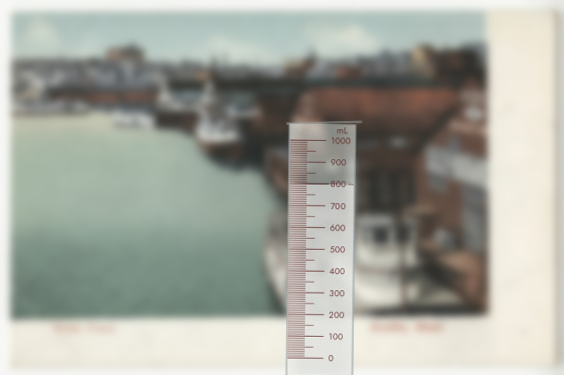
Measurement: 800 mL
